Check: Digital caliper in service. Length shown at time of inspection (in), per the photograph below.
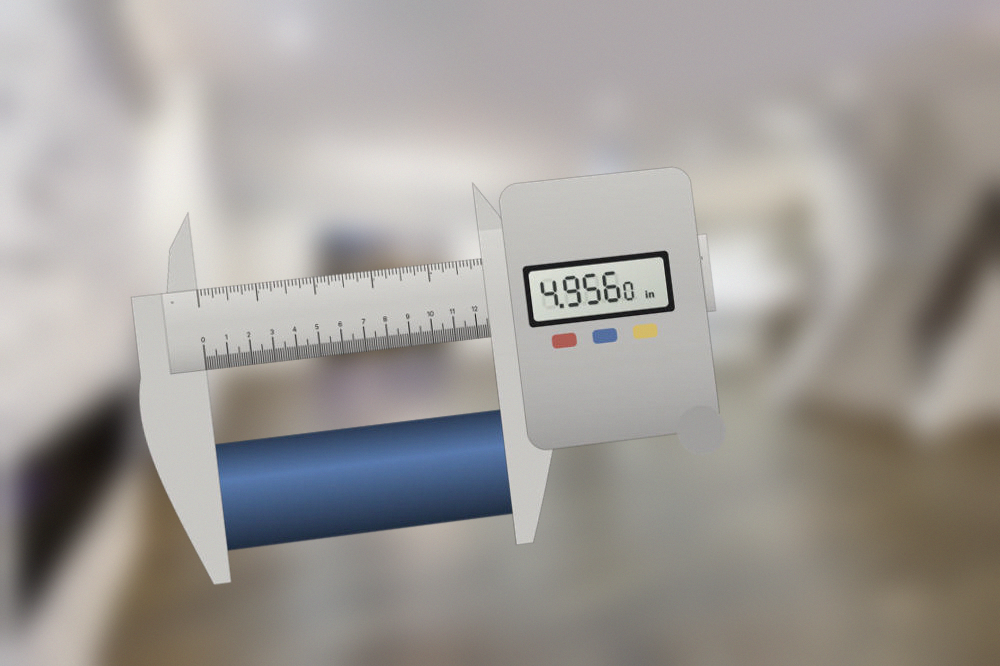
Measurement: 4.9560 in
